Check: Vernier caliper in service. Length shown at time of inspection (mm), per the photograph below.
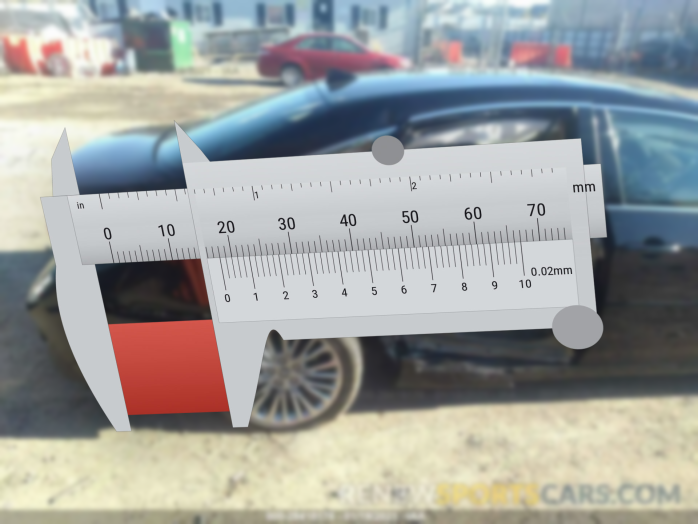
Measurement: 18.0 mm
